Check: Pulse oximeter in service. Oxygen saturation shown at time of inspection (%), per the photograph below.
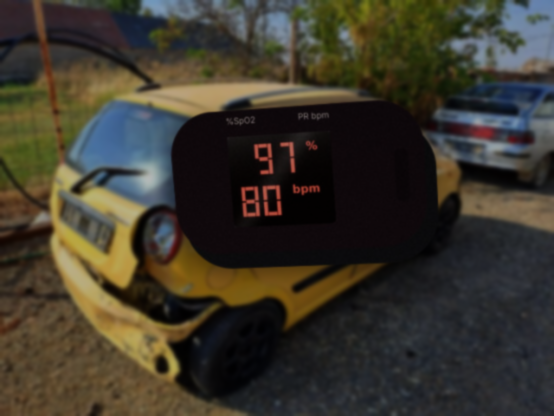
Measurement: 97 %
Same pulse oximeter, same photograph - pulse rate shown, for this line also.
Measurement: 80 bpm
